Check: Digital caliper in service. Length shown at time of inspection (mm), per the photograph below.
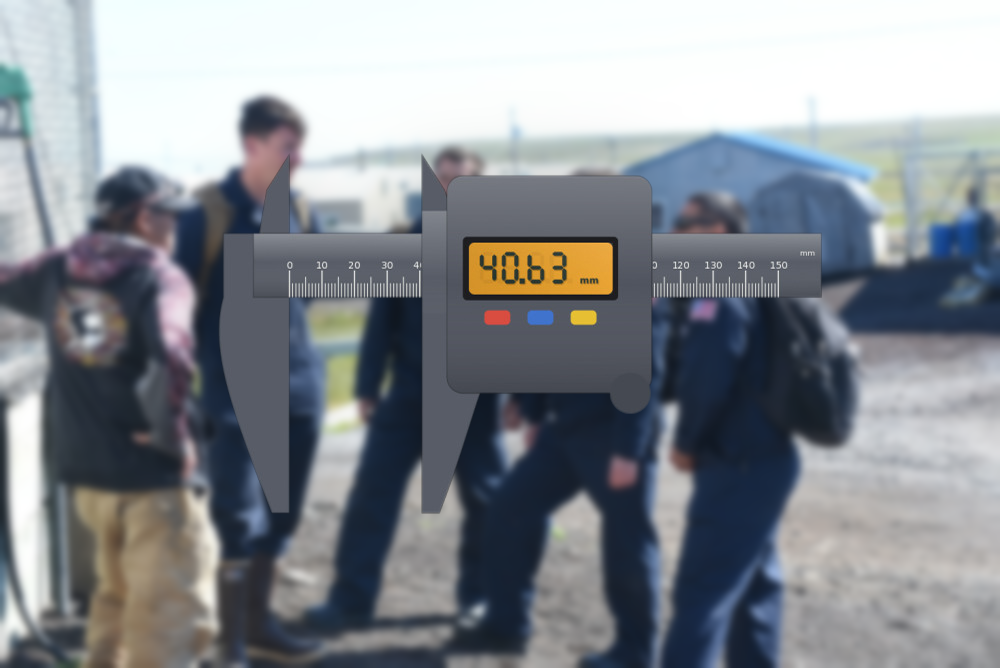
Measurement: 40.63 mm
